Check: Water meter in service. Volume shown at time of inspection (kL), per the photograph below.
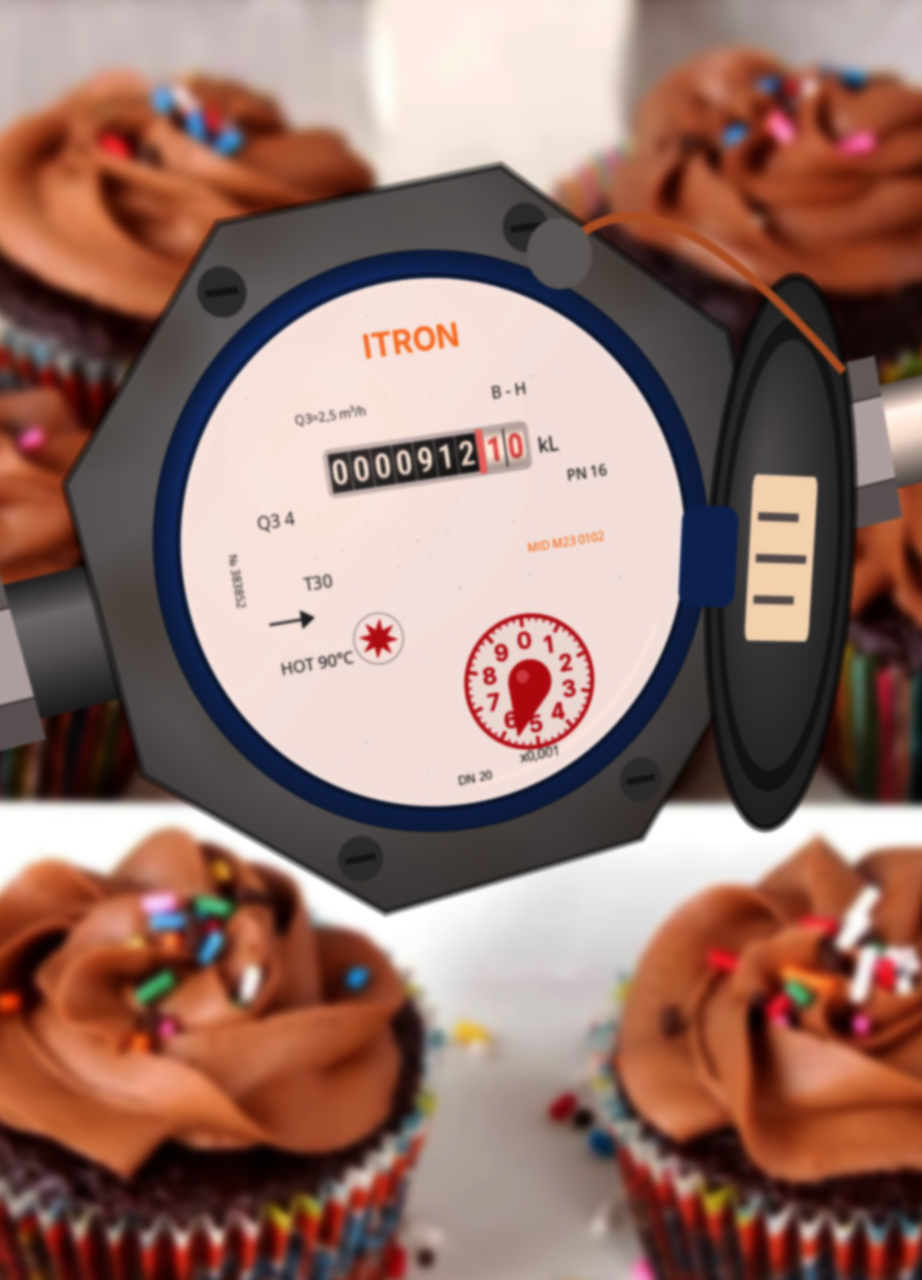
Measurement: 912.105 kL
